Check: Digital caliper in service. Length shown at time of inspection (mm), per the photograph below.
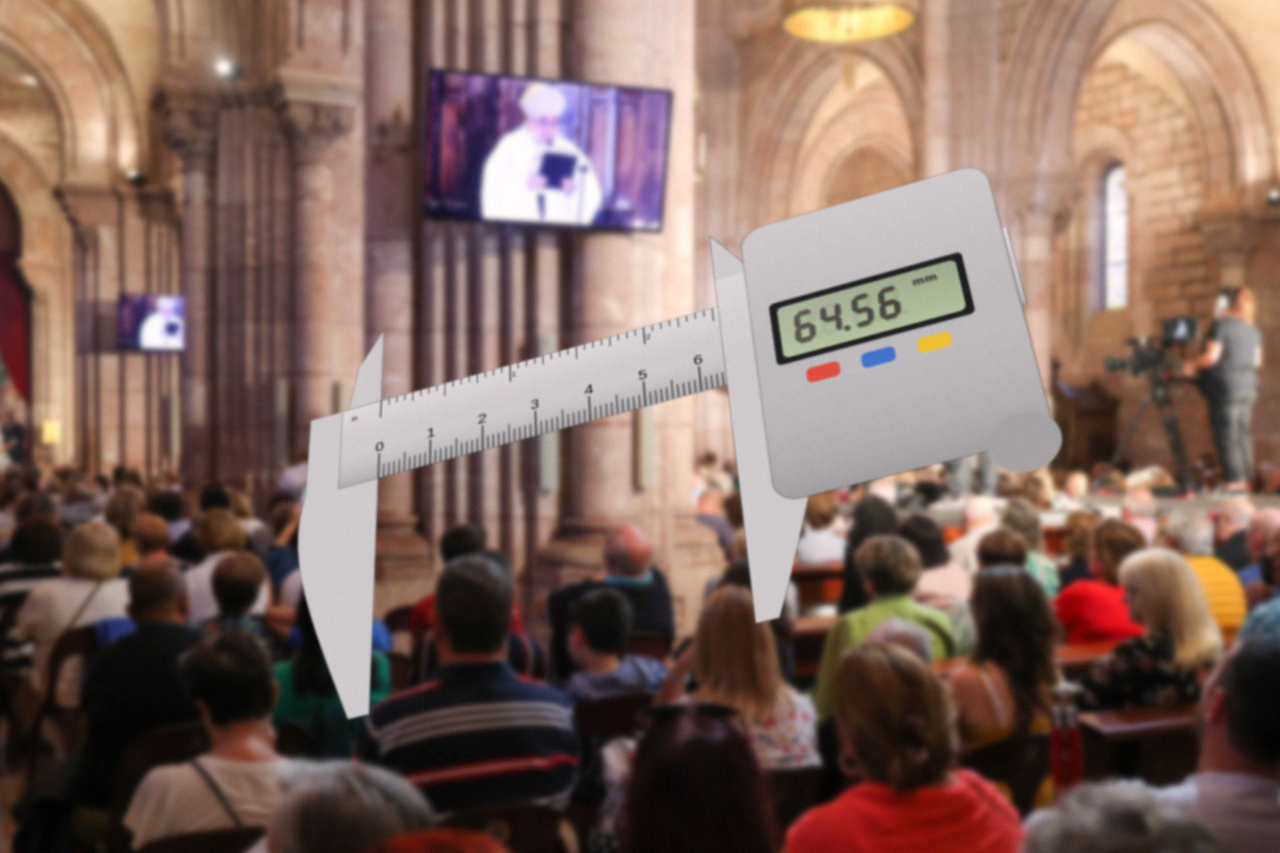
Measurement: 64.56 mm
